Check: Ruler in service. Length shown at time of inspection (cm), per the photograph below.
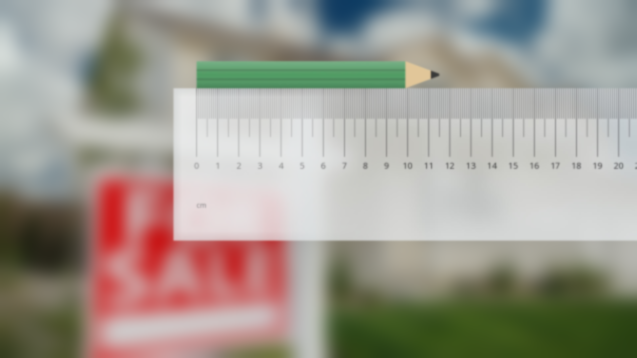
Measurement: 11.5 cm
